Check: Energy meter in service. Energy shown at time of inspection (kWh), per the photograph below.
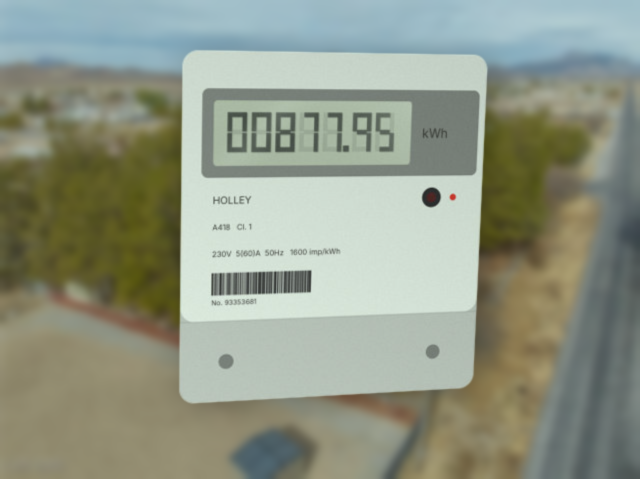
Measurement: 877.95 kWh
